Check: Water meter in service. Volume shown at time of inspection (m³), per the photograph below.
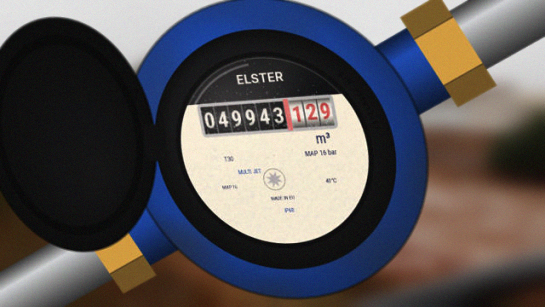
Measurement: 49943.129 m³
